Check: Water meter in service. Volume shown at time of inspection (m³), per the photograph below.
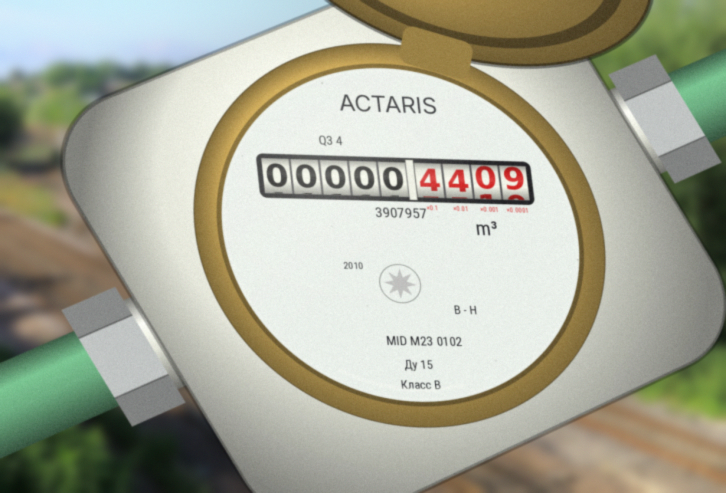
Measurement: 0.4409 m³
